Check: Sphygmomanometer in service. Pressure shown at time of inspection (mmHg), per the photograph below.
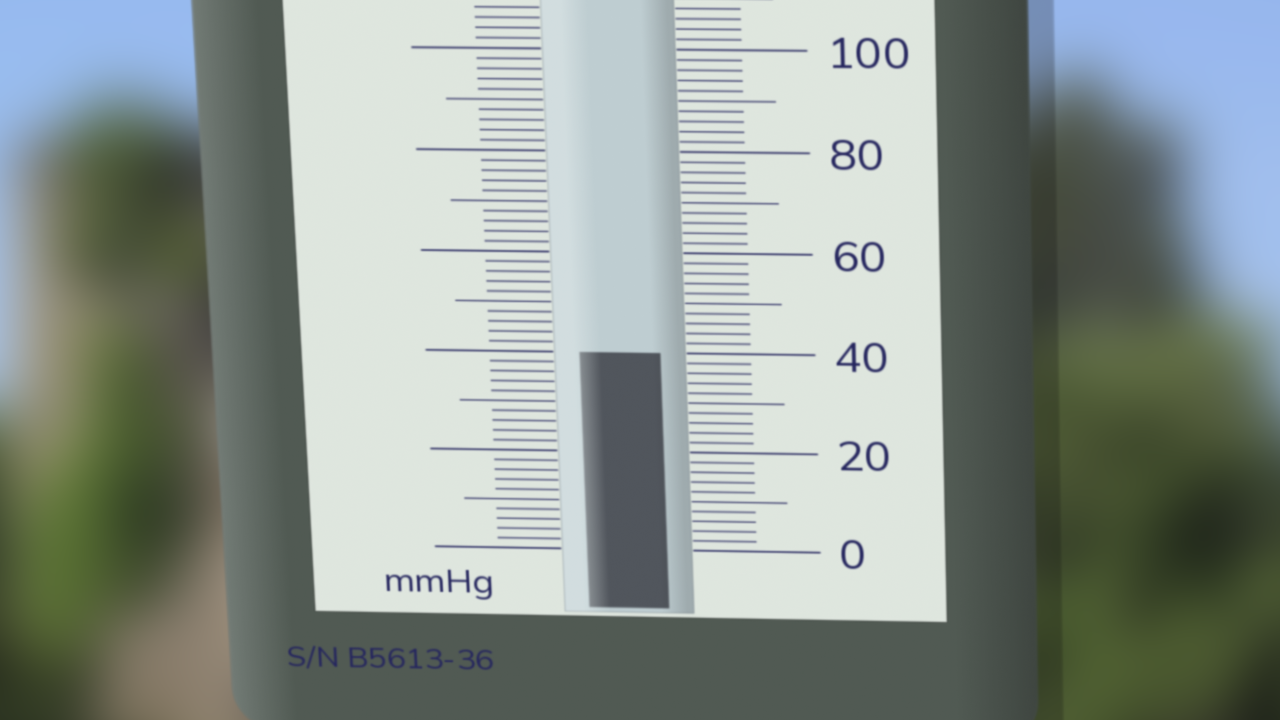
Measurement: 40 mmHg
